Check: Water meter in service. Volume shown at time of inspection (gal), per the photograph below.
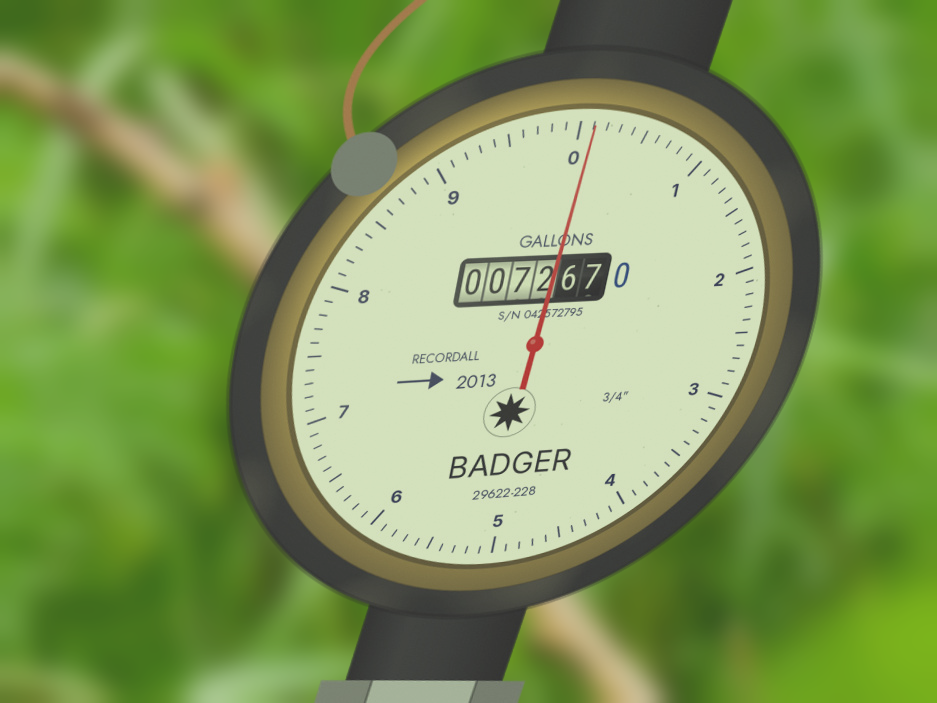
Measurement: 72670.1 gal
